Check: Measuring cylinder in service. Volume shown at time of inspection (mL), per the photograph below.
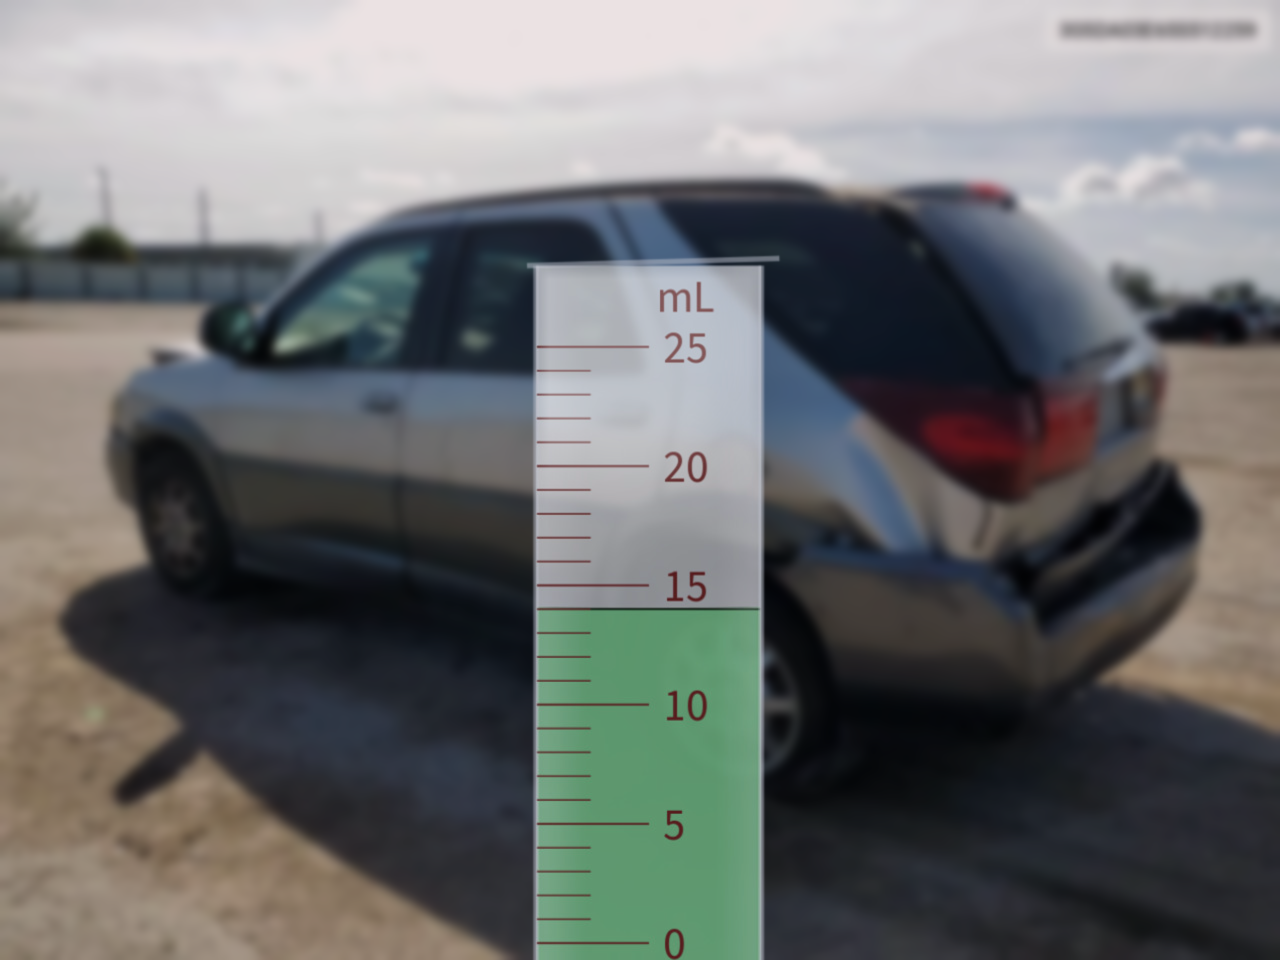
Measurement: 14 mL
